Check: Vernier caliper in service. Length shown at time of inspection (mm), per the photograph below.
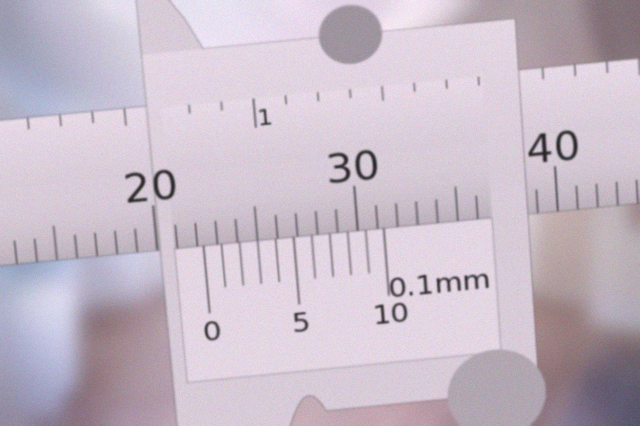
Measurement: 22.3 mm
